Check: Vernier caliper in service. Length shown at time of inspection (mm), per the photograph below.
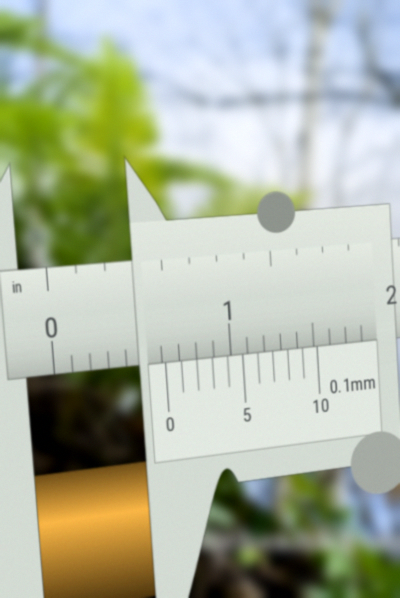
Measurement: 6.2 mm
